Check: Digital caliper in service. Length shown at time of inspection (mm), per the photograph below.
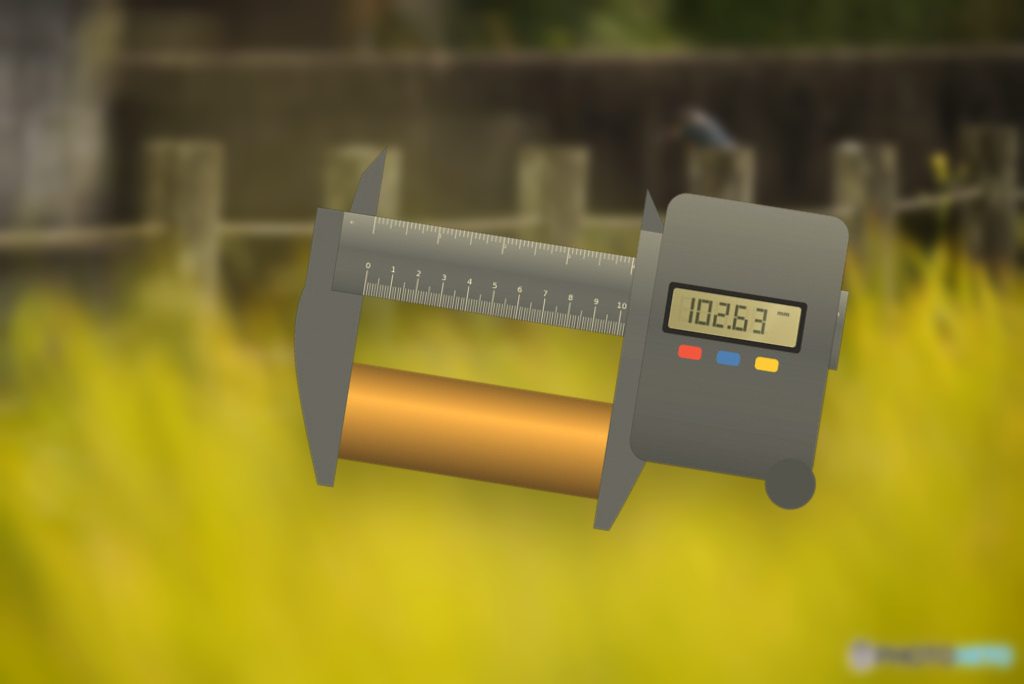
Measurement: 102.63 mm
